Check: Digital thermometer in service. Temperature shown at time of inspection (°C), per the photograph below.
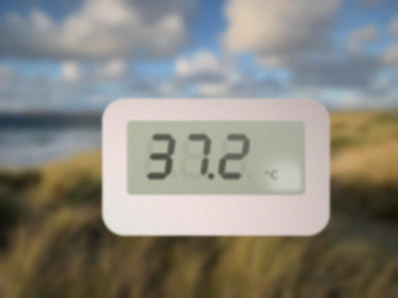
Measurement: 37.2 °C
